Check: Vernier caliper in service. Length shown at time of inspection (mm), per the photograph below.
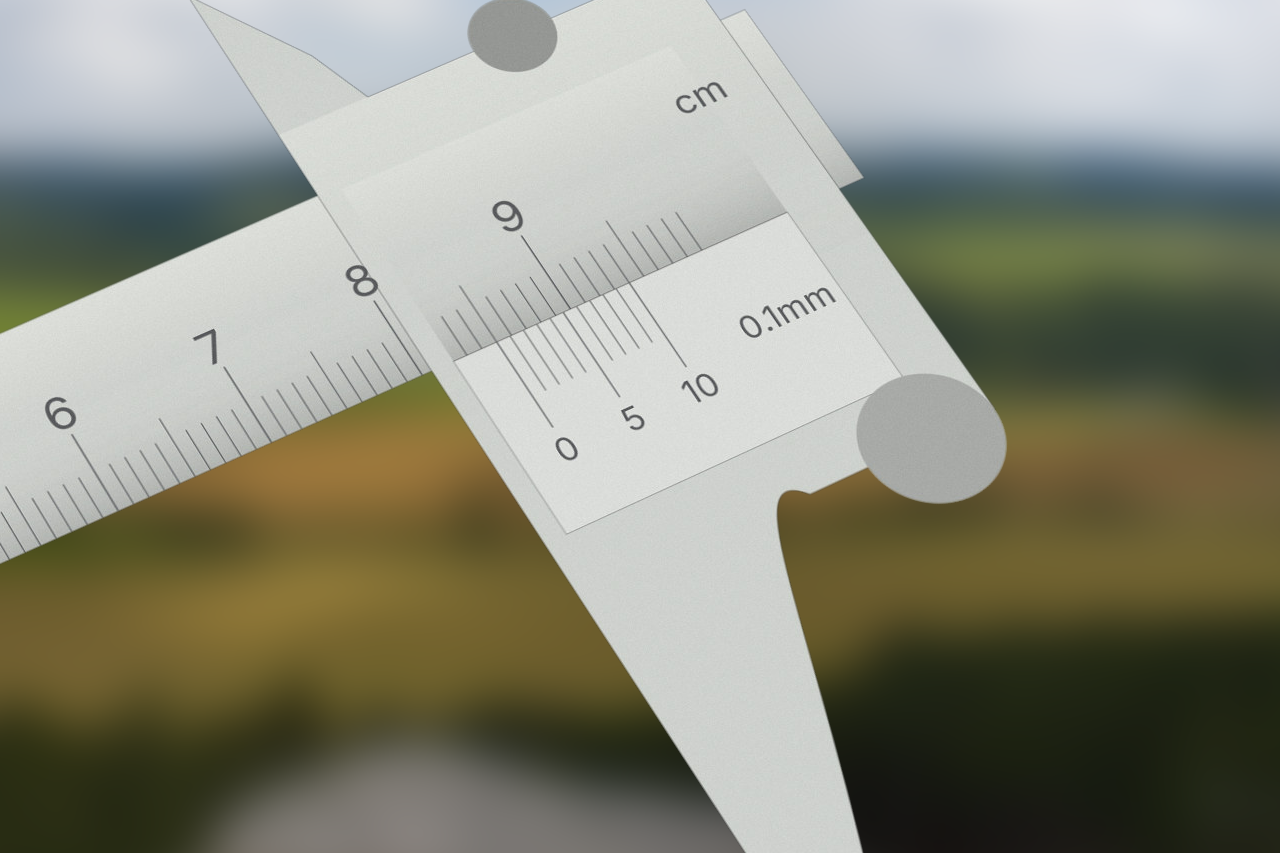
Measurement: 85.0 mm
